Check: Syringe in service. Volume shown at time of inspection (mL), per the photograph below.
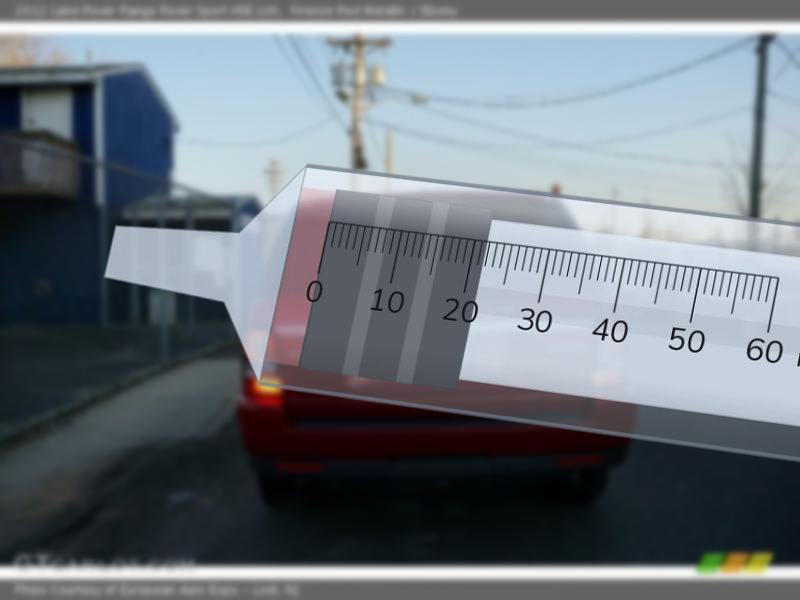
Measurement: 0 mL
